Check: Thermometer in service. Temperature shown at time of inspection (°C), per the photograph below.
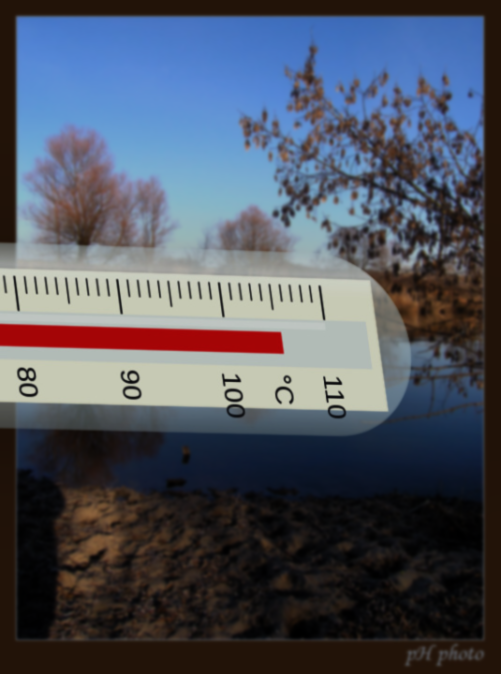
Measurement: 105.5 °C
